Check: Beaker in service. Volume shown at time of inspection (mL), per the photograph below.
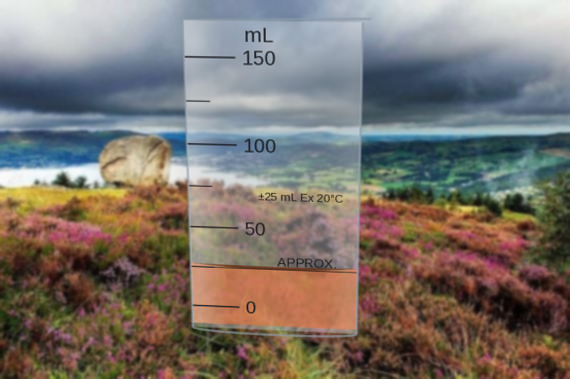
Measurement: 25 mL
